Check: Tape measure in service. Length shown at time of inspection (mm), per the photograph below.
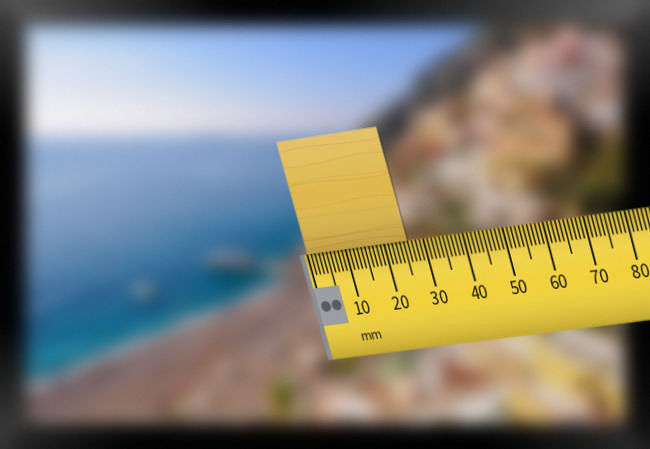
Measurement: 26 mm
